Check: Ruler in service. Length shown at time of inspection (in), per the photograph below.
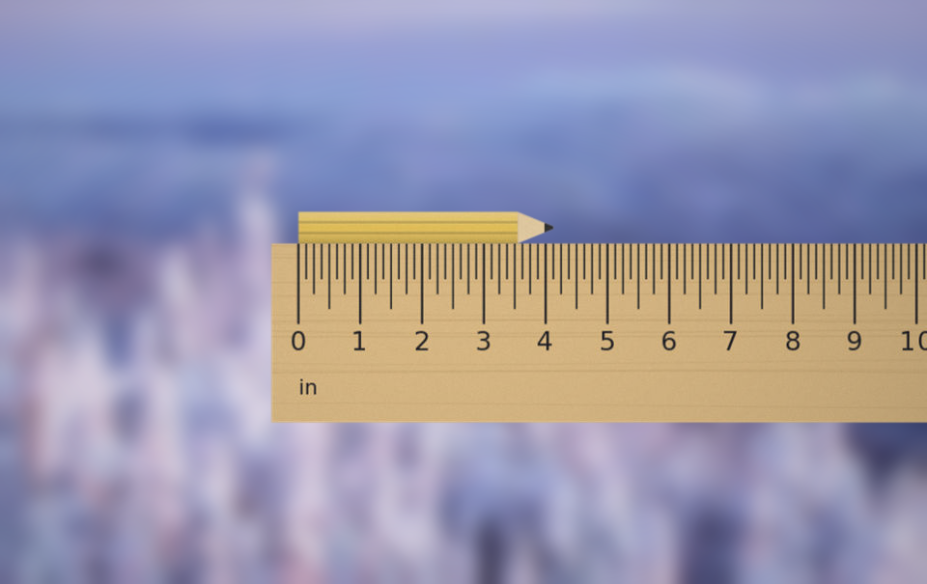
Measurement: 4.125 in
